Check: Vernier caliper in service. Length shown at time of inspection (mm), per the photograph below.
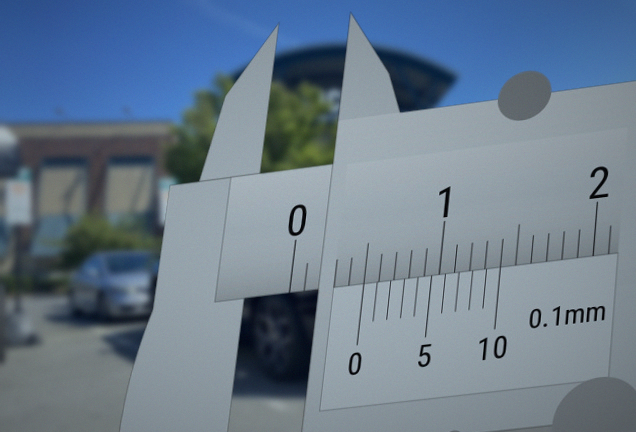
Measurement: 5.0 mm
